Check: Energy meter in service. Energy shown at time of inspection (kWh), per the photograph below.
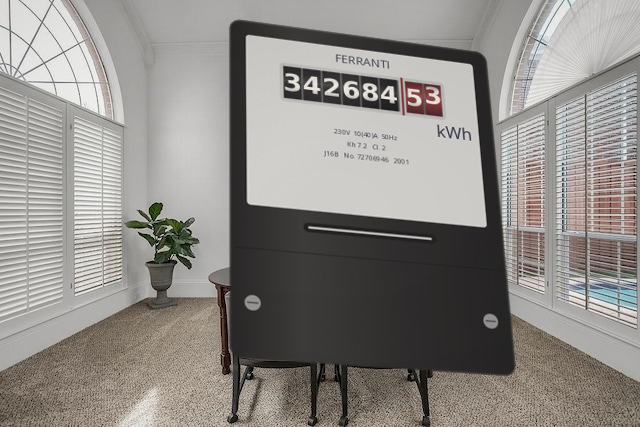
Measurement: 342684.53 kWh
